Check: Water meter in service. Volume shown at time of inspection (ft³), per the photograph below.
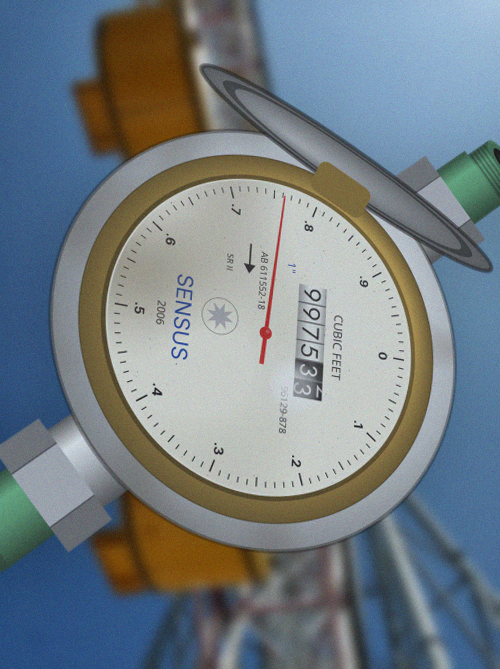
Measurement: 997532.76 ft³
